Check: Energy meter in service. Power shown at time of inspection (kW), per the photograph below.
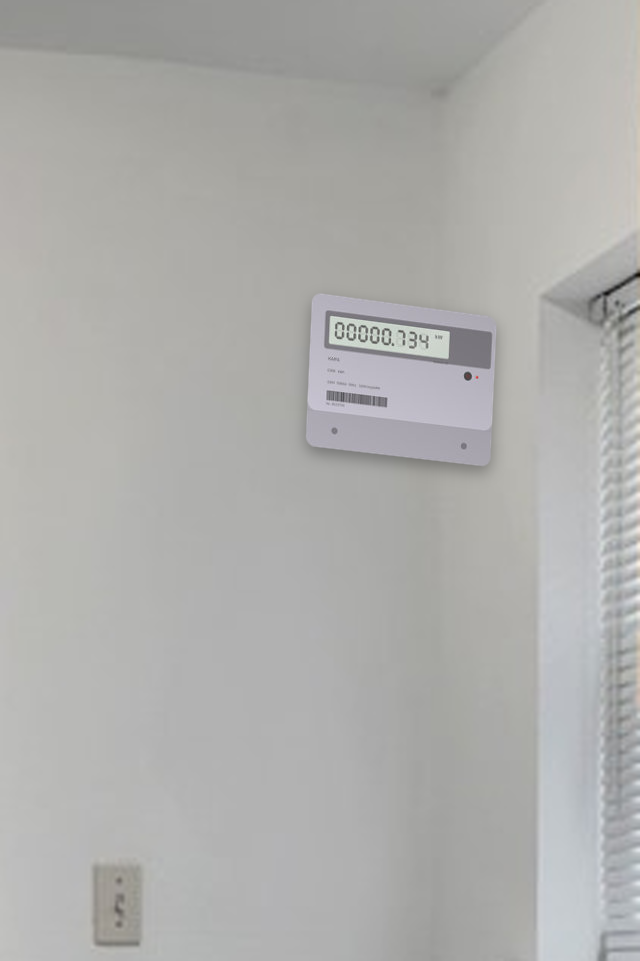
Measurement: 0.734 kW
